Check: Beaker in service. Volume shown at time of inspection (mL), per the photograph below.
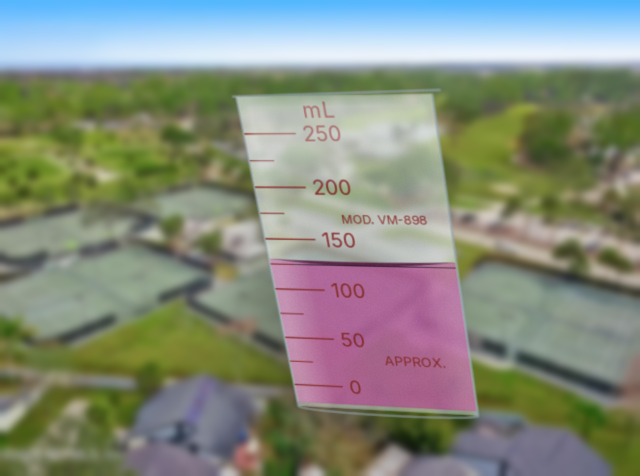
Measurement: 125 mL
